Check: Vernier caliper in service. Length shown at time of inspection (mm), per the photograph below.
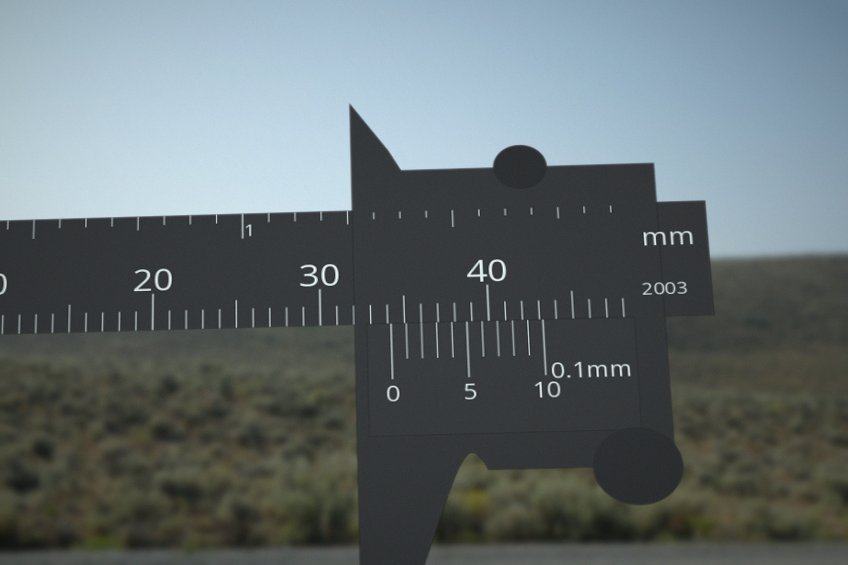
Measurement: 34.2 mm
